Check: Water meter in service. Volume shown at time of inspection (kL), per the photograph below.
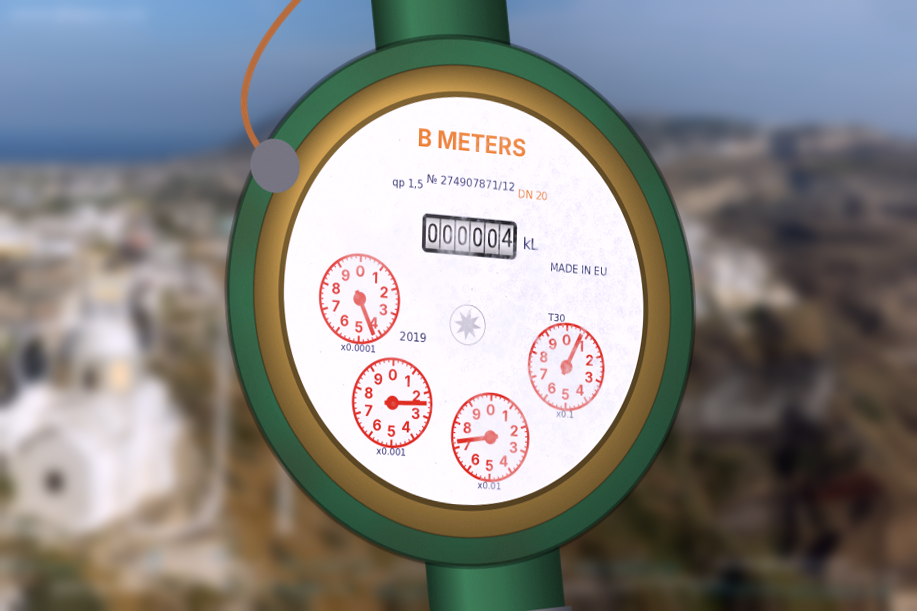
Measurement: 4.0724 kL
